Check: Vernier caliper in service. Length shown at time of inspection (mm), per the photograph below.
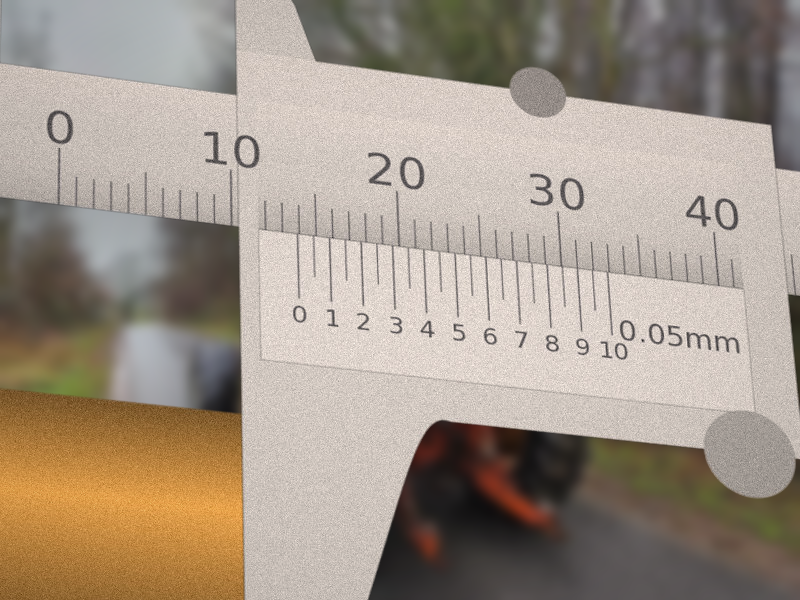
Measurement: 13.9 mm
